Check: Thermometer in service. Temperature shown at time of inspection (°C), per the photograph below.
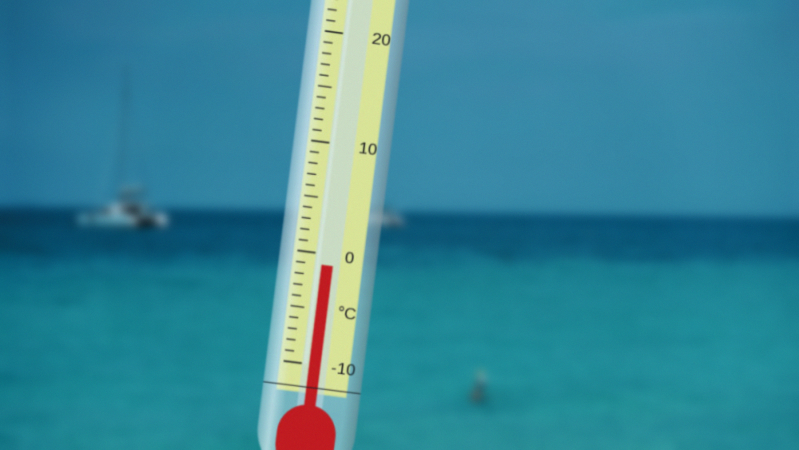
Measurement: -1 °C
